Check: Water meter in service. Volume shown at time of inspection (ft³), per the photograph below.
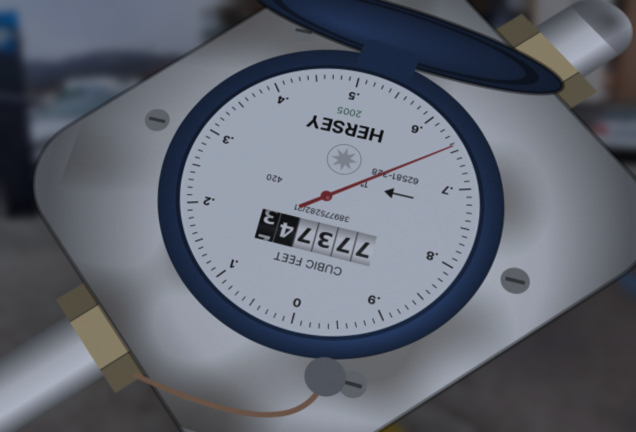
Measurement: 773742.64 ft³
